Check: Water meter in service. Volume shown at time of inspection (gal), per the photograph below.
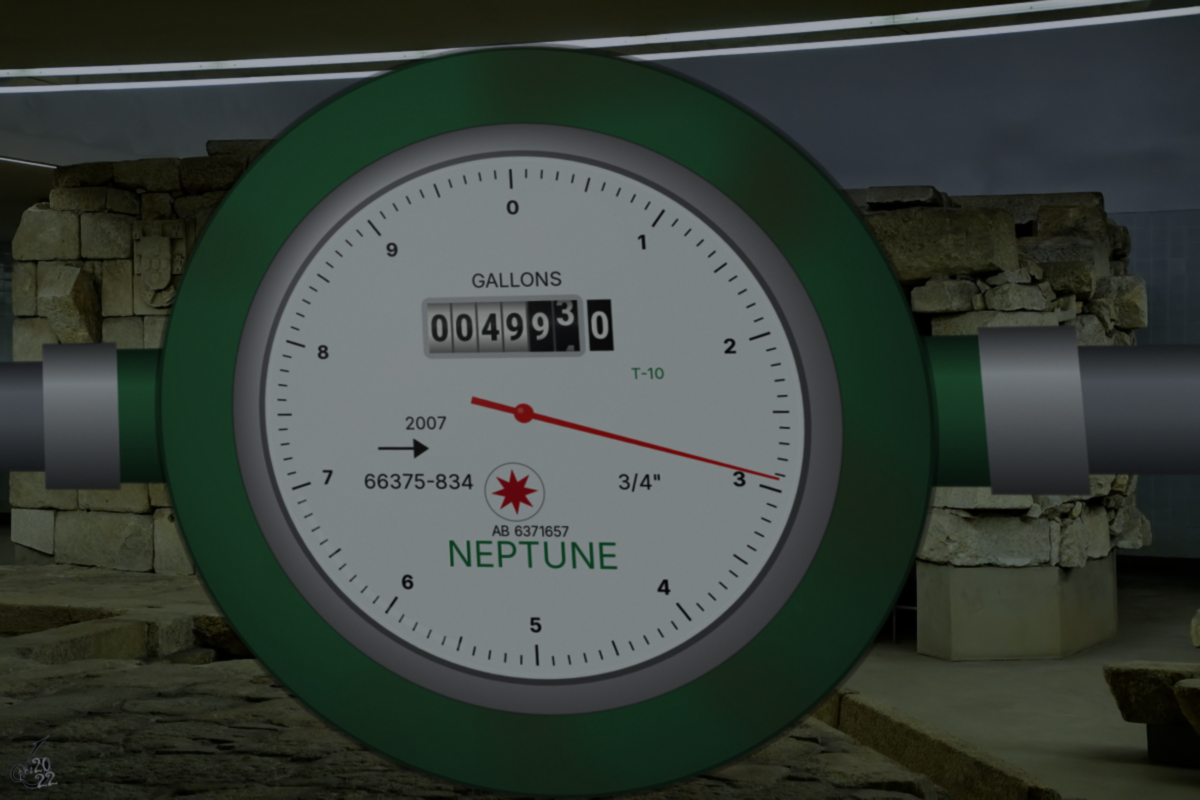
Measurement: 49932.9 gal
